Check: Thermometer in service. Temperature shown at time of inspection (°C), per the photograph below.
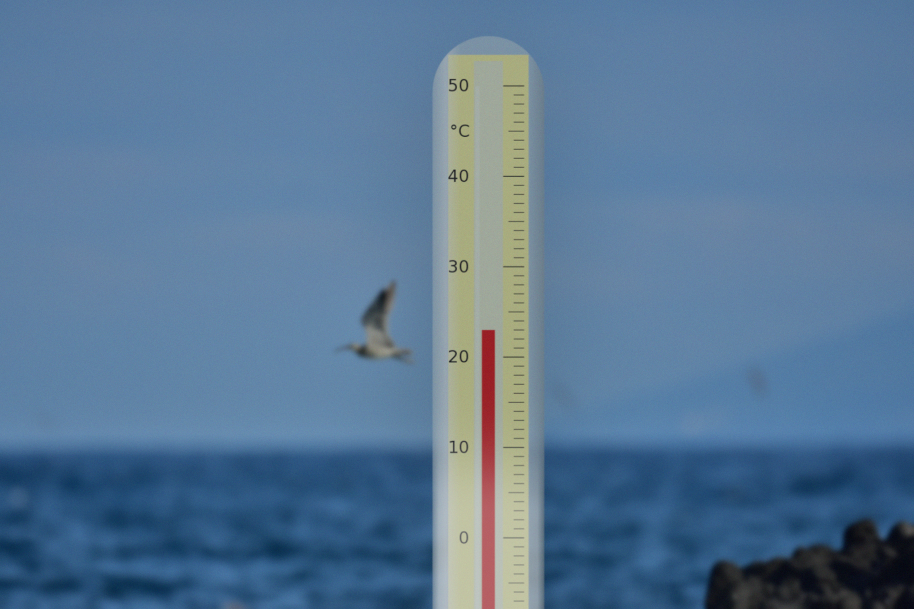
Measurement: 23 °C
